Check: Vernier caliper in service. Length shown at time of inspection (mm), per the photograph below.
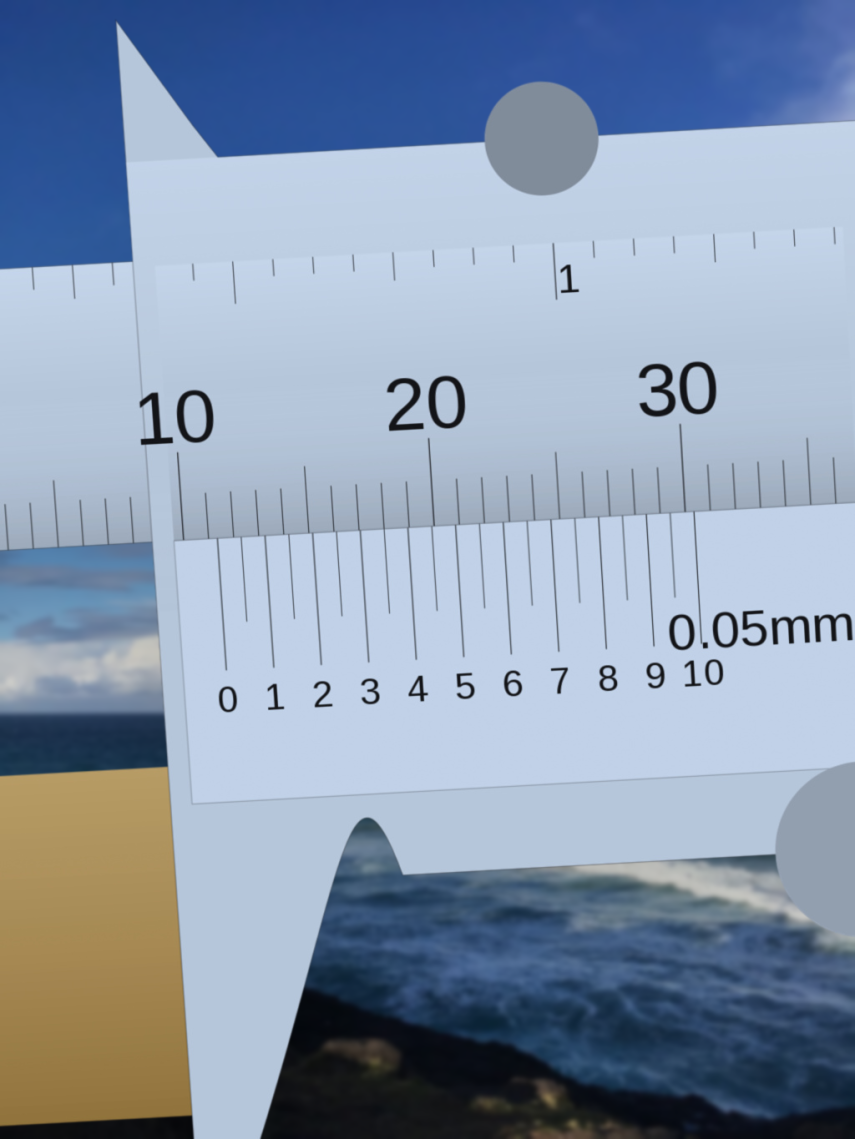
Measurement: 11.35 mm
